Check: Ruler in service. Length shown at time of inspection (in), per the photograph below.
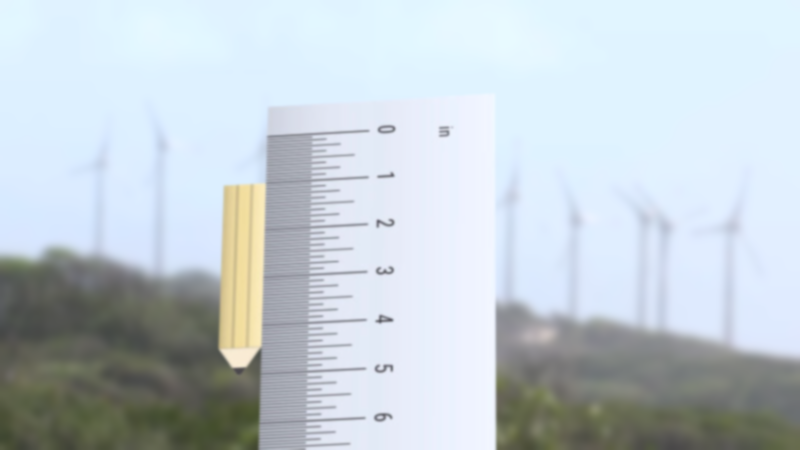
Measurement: 4 in
